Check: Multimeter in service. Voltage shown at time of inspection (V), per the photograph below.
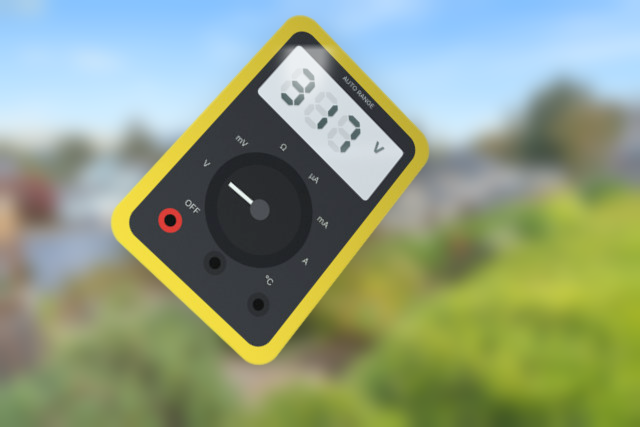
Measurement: 317 V
